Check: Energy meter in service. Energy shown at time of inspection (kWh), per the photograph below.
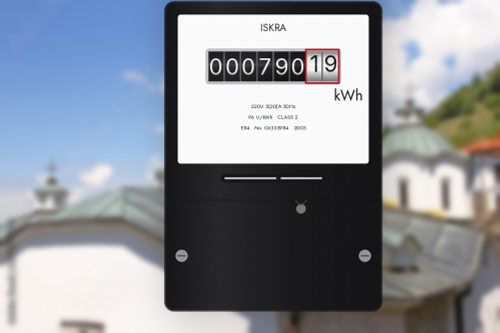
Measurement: 790.19 kWh
